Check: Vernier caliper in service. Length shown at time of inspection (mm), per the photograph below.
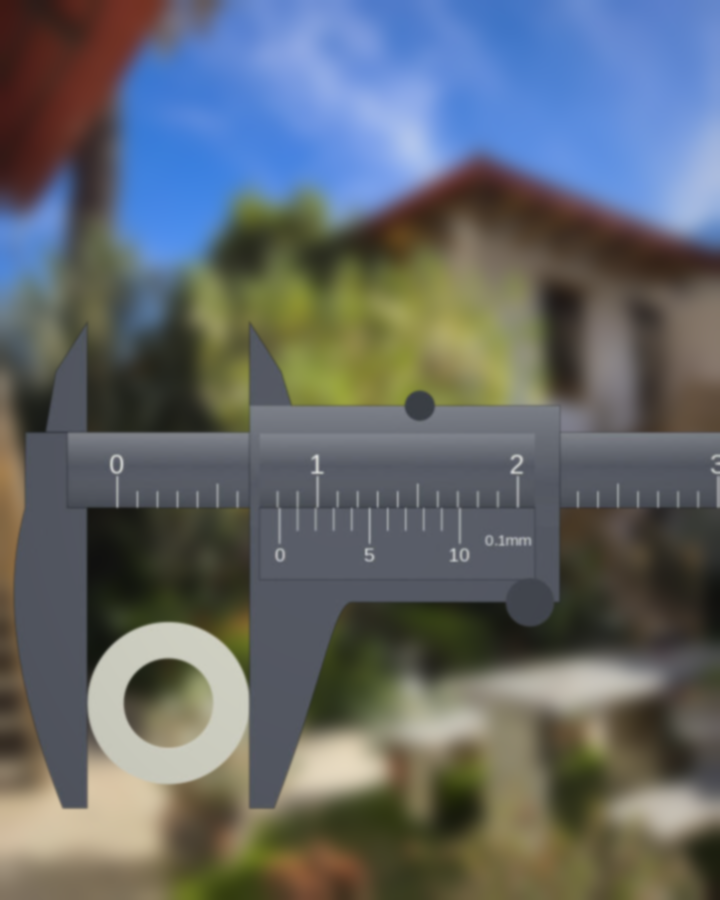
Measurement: 8.1 mm
